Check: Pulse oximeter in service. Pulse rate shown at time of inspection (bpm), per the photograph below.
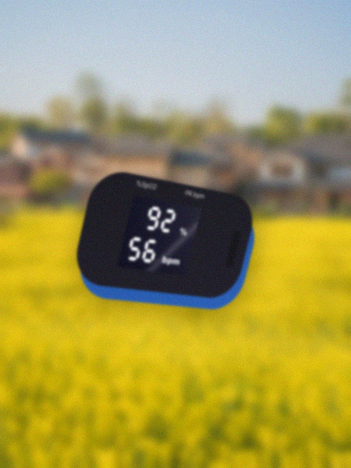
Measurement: 56 bpm
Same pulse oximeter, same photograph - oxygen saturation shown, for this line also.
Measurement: 92 %
